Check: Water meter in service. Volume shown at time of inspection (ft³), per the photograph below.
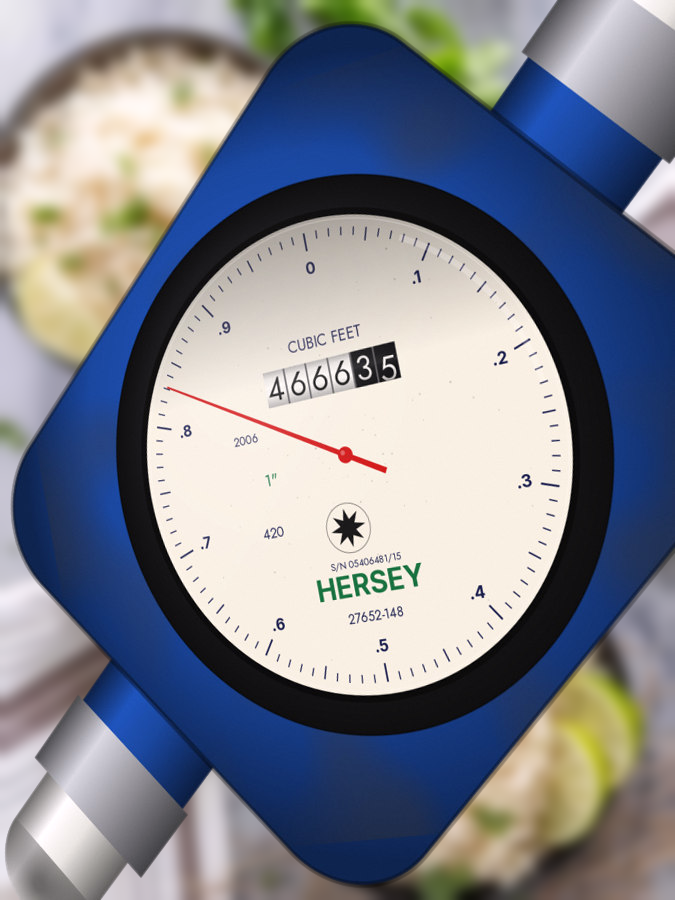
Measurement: 466634.83 ft³
